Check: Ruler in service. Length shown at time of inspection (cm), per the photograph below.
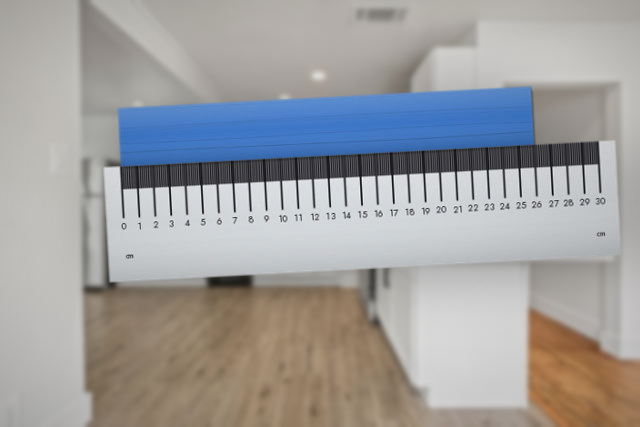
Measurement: 26 cm
